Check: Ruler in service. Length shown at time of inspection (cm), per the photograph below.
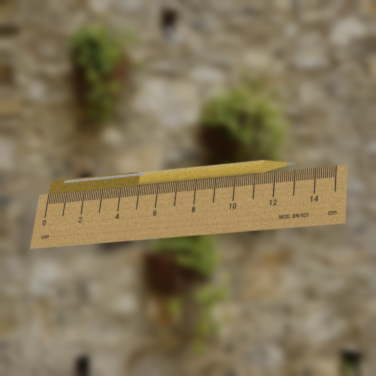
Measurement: 13 cm
